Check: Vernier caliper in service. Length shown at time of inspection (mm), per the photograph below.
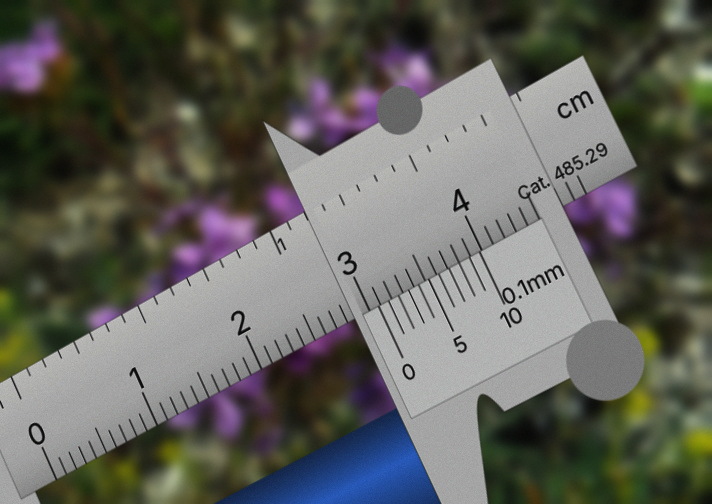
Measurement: 30.8 mm
